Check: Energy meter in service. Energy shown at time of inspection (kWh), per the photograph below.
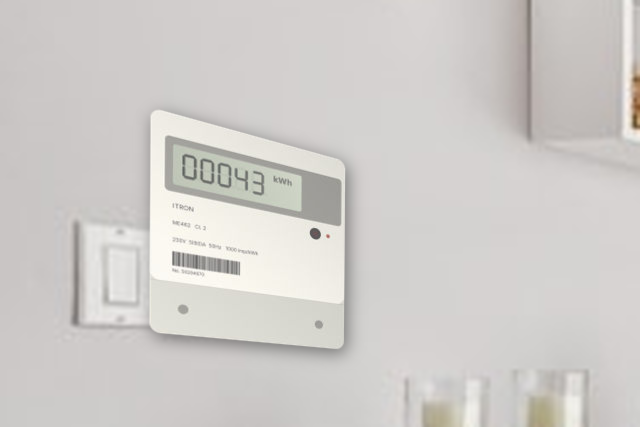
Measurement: 43 kWh
